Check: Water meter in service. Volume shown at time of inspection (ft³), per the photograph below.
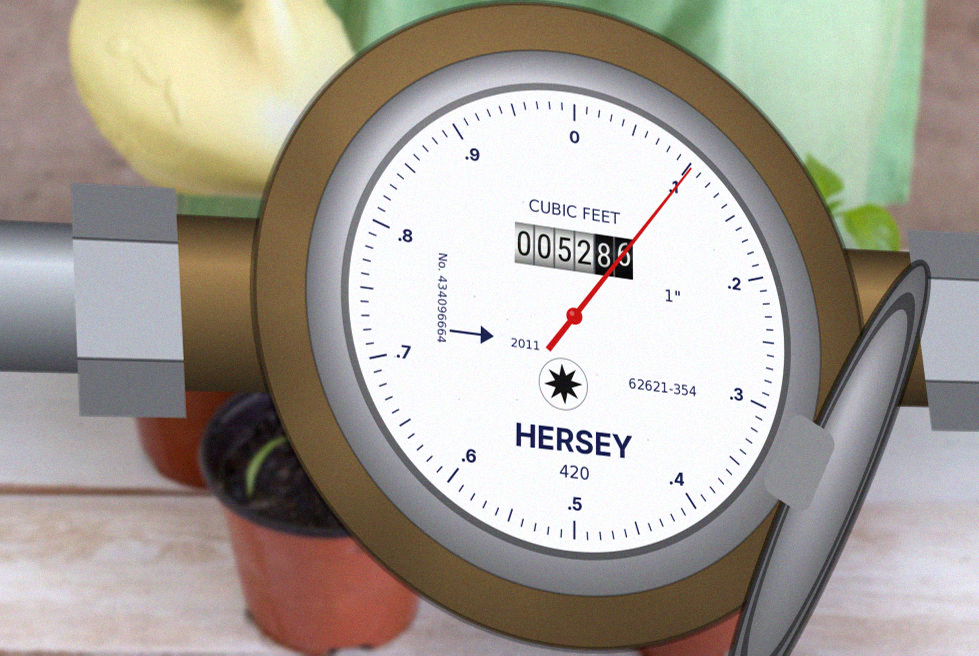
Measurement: 5286.10 ft³
